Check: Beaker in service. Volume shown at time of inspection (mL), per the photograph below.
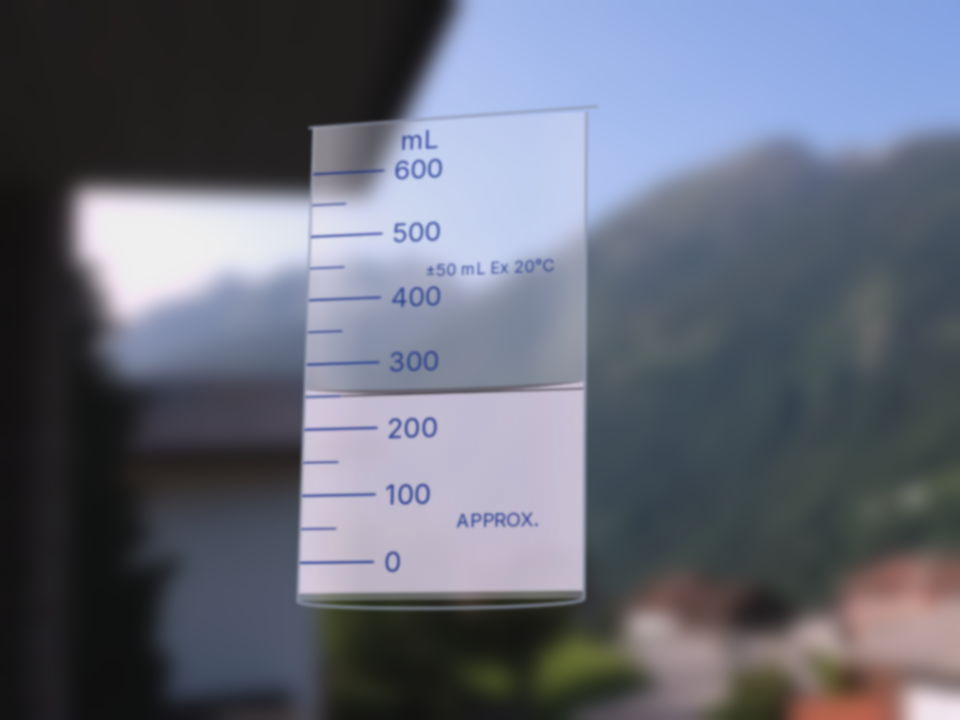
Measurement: 250 mL
